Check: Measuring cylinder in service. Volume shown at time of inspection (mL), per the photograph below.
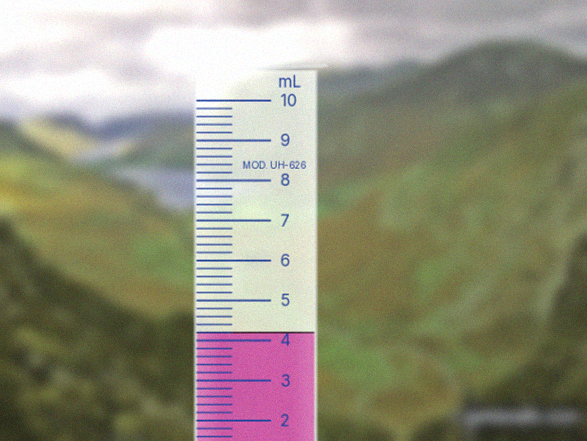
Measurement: 4.2 mL
